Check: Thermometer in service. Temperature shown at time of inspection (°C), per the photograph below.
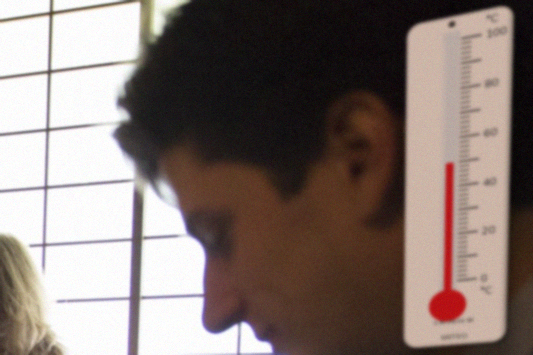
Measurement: 50 °C
